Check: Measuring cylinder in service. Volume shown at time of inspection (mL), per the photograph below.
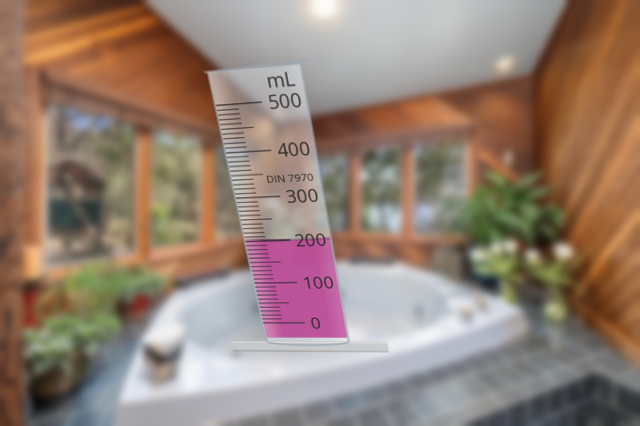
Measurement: 200 mL
